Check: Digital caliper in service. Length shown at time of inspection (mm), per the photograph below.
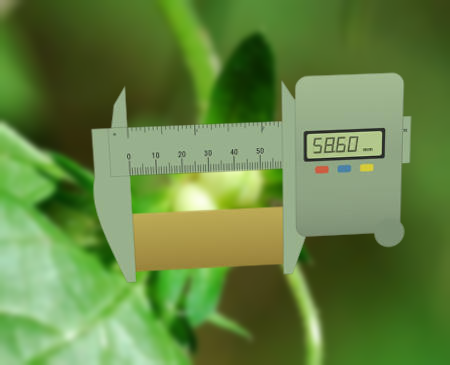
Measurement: 58.60 mm
